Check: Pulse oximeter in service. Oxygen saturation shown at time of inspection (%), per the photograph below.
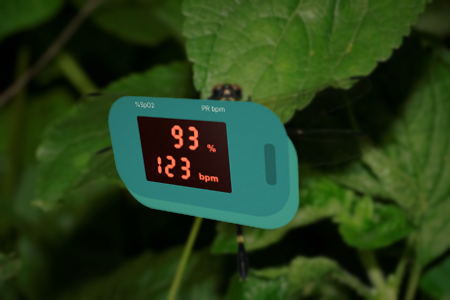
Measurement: 93 %
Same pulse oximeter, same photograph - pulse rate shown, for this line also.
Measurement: 123 bpm
